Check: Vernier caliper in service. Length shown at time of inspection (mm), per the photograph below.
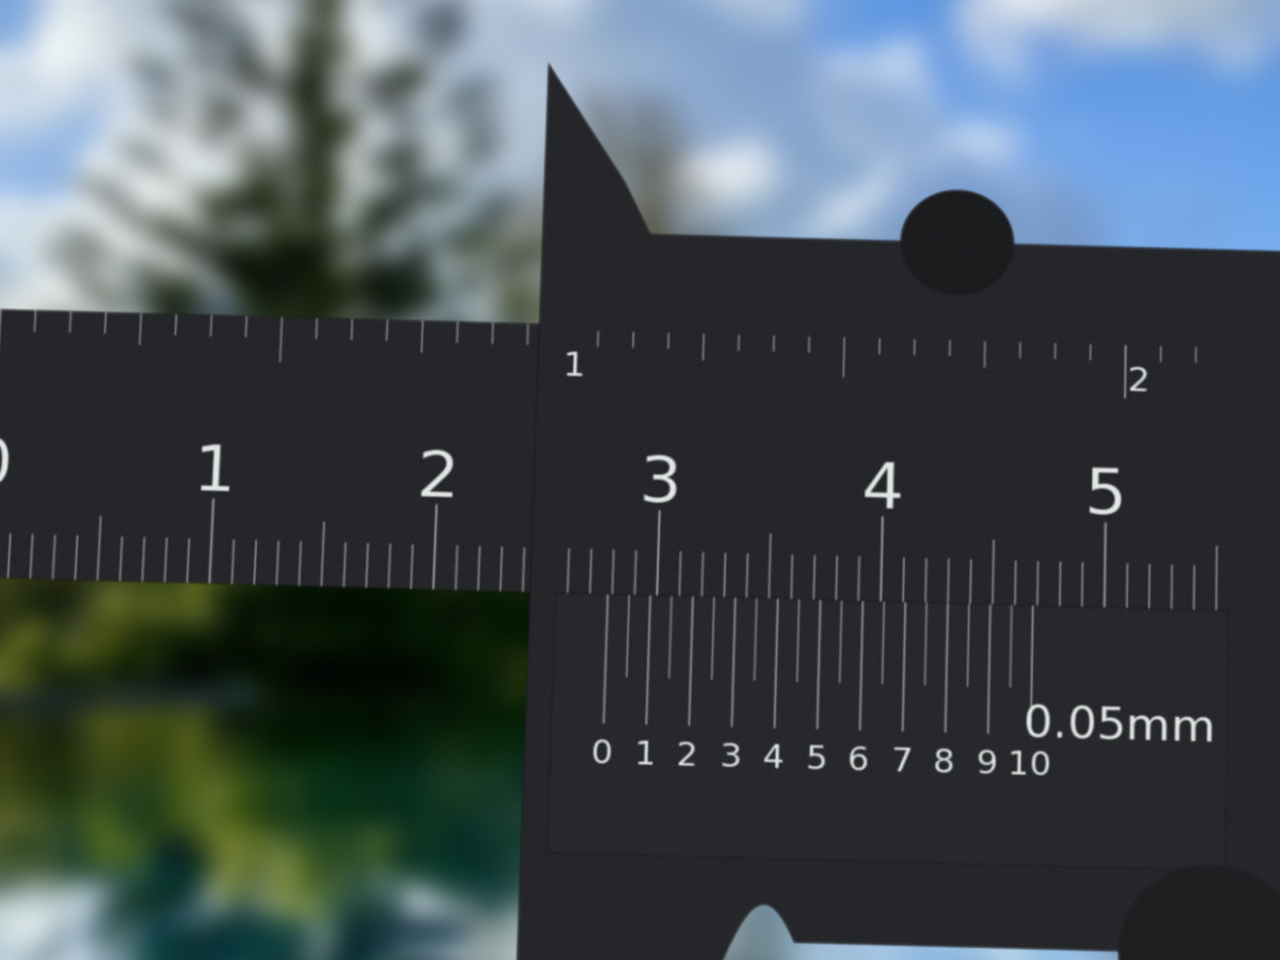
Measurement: 27.8 mm
